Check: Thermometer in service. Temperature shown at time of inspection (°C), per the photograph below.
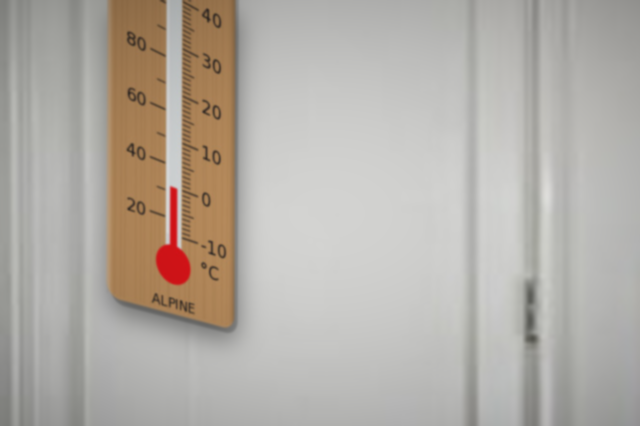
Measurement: 0 °C
